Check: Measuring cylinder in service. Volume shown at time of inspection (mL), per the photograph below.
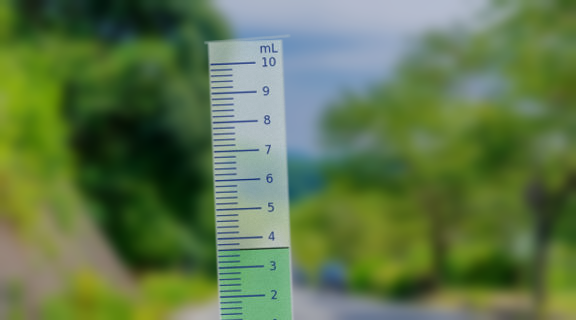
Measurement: 3.6 mL
